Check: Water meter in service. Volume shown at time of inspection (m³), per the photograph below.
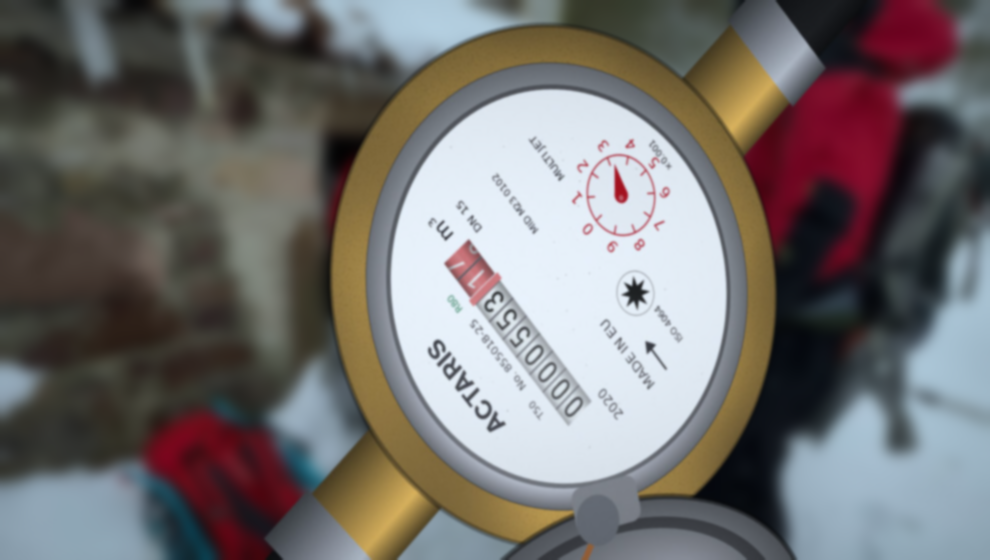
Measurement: 553.173 m³
